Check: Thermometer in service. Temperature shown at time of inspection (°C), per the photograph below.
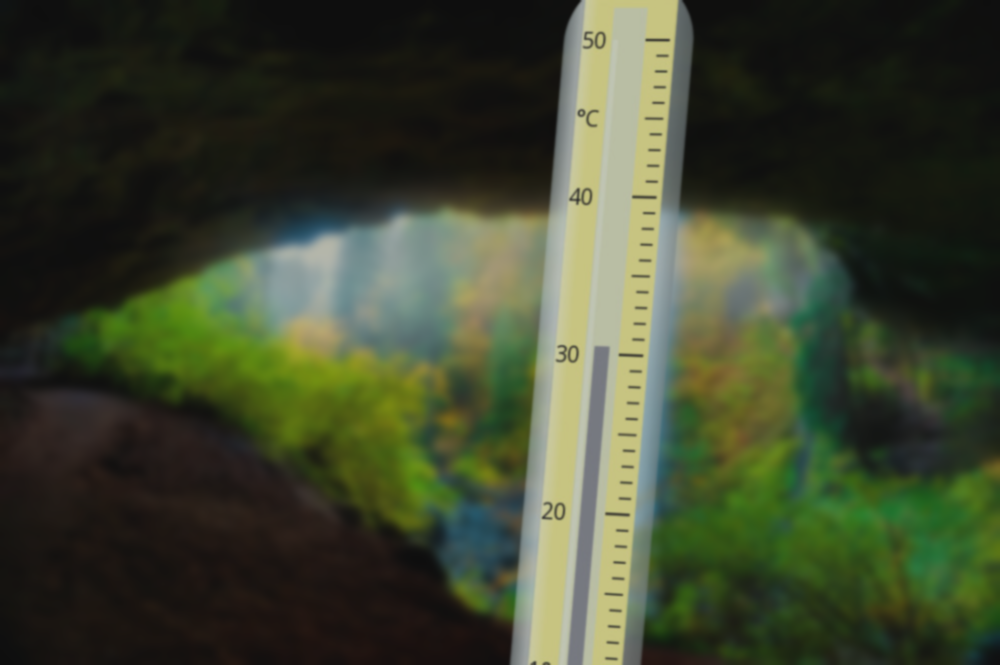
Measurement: 30.5 °C
